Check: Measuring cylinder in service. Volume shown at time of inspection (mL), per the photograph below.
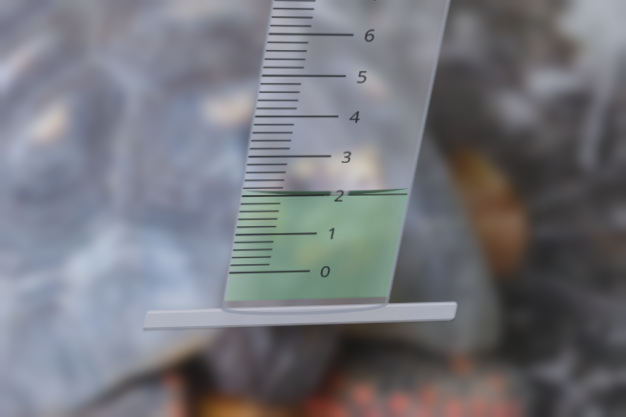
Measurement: 2 mL
